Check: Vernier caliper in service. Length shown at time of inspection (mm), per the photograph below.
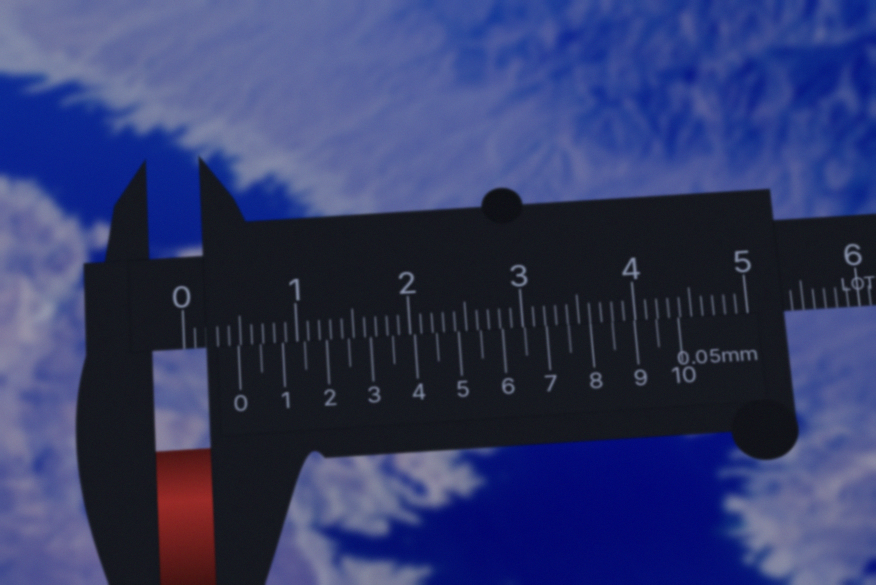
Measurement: 4.8 mm
